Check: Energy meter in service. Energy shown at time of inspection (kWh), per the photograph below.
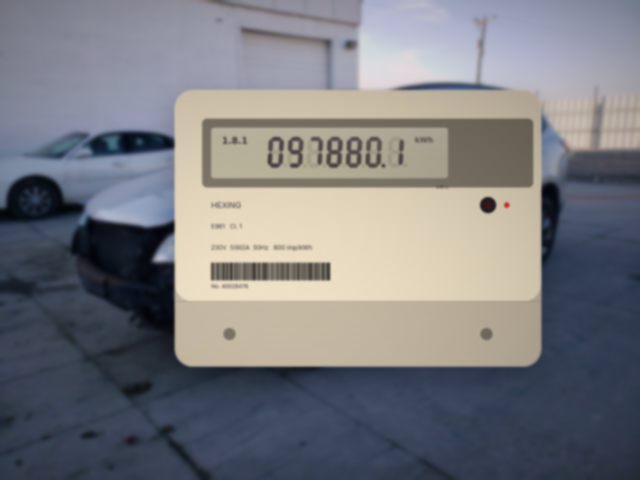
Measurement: 97880.1 kWh
